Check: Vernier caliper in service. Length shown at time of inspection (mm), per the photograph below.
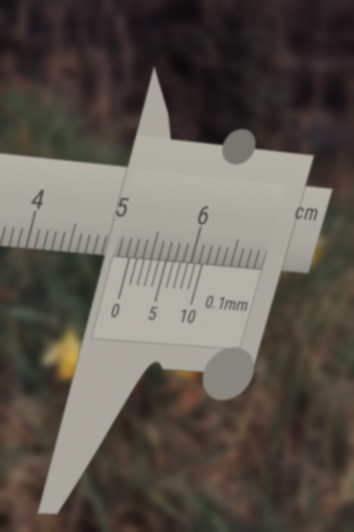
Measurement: 52.4 mm
